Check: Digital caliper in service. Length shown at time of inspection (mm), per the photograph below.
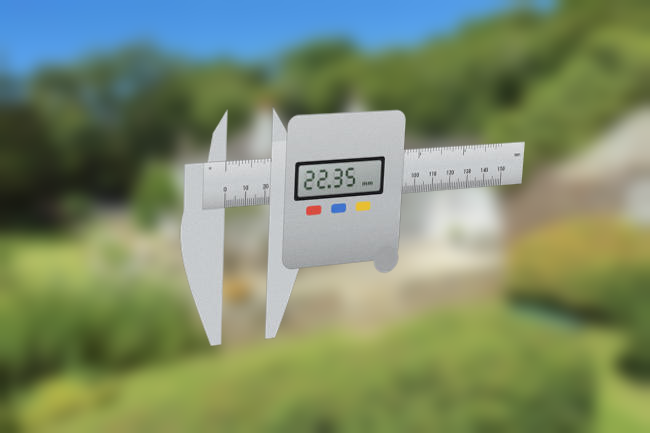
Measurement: 22.35 mm
